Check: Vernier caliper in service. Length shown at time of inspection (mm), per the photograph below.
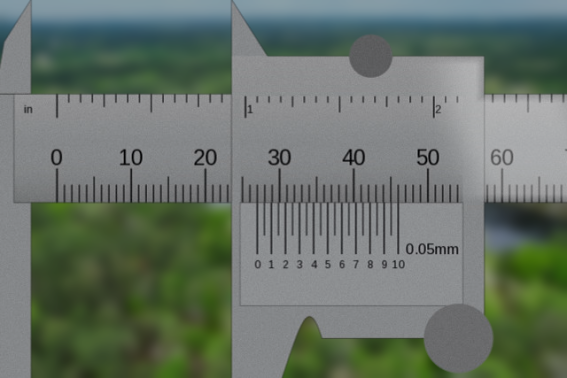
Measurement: 27.0 mm
